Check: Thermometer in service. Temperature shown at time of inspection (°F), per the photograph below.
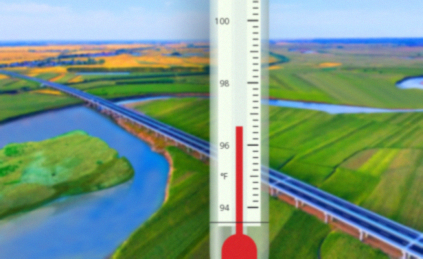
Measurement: 96.6 °F
